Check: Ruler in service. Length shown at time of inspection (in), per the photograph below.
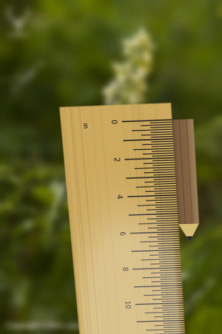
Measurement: 6.5 in
